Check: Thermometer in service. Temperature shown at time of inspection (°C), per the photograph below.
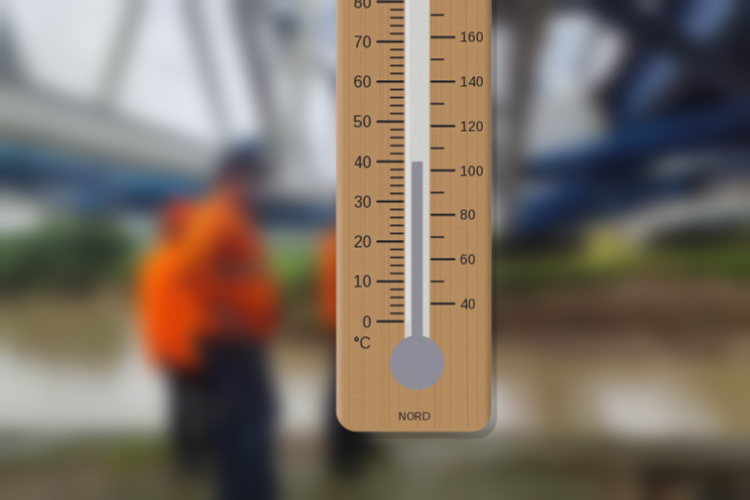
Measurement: 40 °C
